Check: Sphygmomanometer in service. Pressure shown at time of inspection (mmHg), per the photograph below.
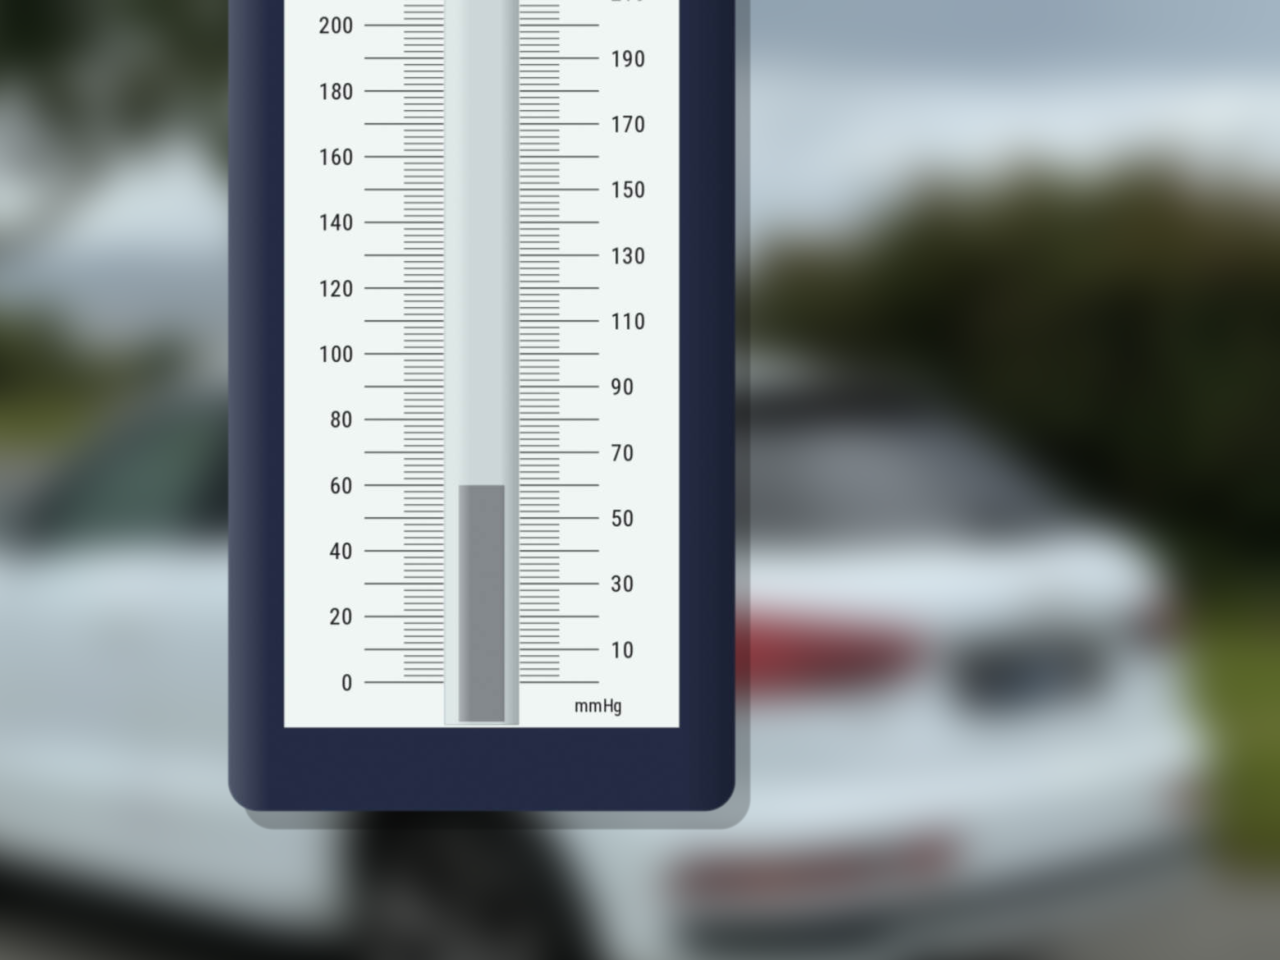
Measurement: 60 mmHg
